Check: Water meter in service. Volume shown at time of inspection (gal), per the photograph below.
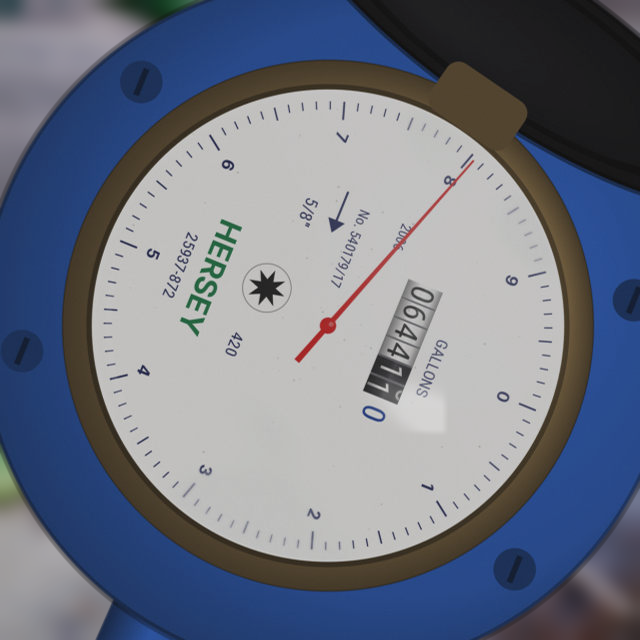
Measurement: 644108.0 gal
